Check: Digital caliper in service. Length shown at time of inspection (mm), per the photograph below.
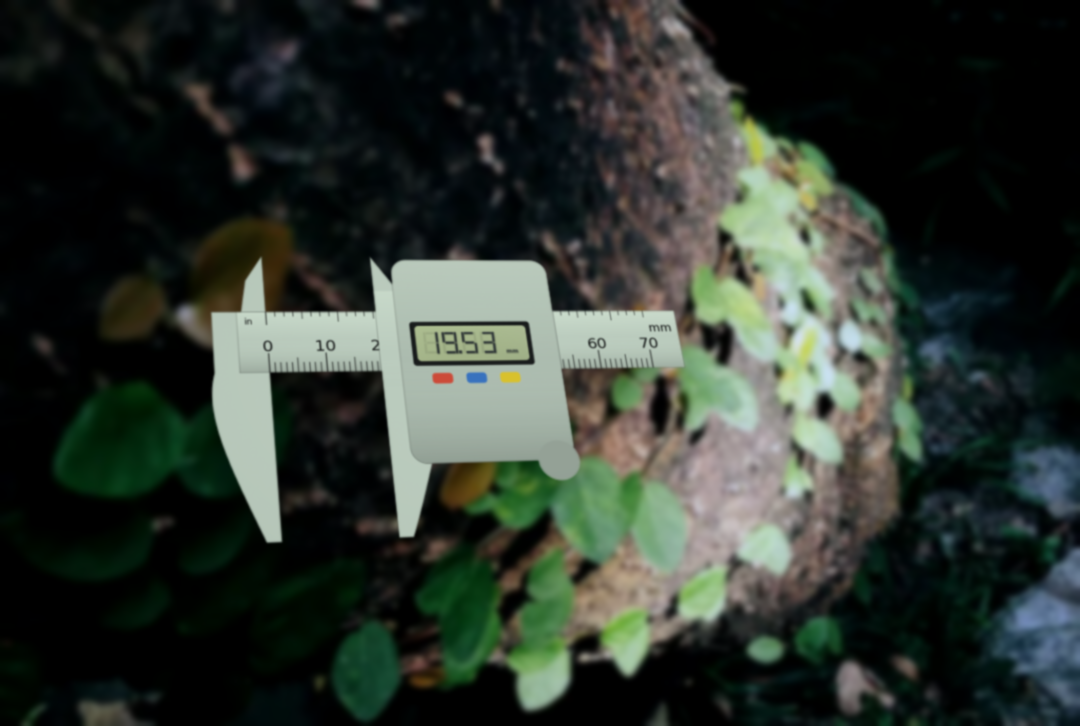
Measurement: 19.53 mm
